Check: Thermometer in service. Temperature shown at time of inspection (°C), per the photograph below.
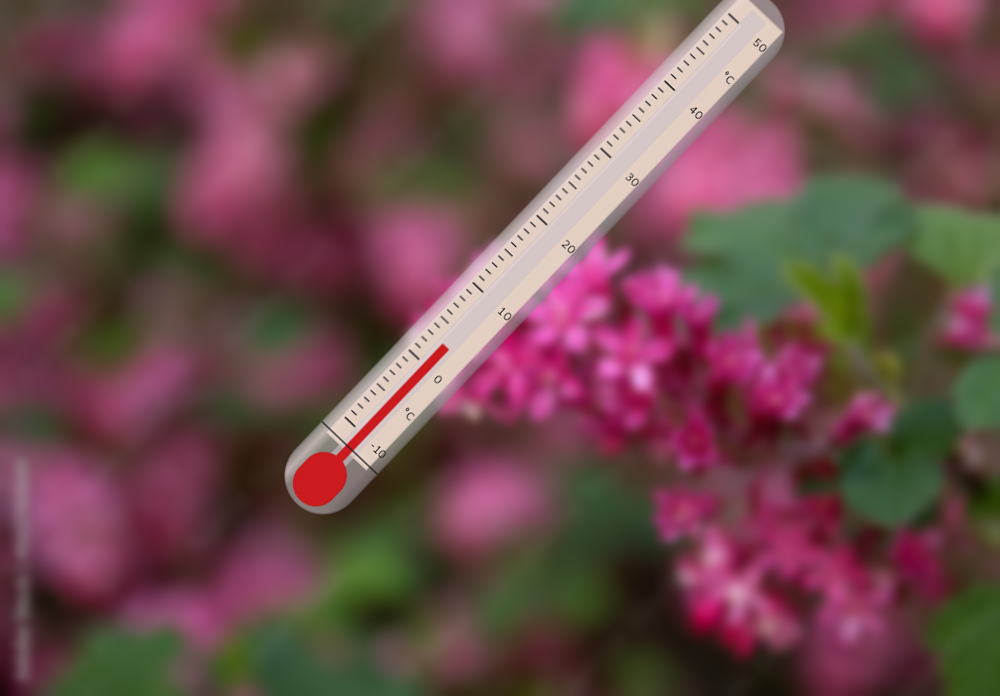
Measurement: 3 °C
